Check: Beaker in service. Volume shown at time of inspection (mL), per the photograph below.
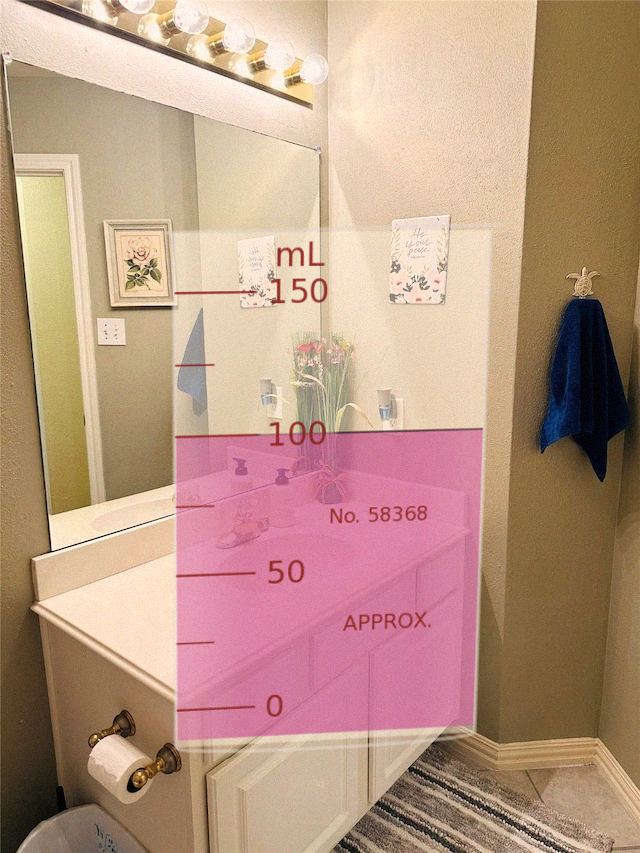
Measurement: 100 mL
